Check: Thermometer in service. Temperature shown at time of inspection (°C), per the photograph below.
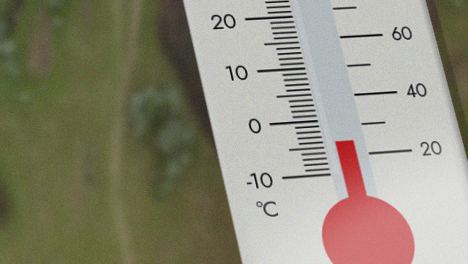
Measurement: -4 °C
